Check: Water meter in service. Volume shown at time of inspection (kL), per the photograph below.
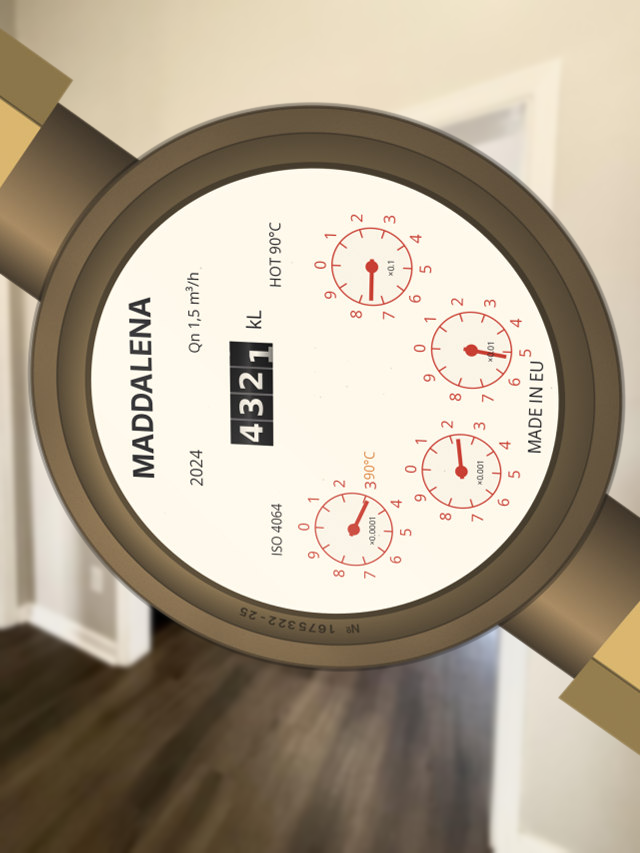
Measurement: 4320.7523 kL
